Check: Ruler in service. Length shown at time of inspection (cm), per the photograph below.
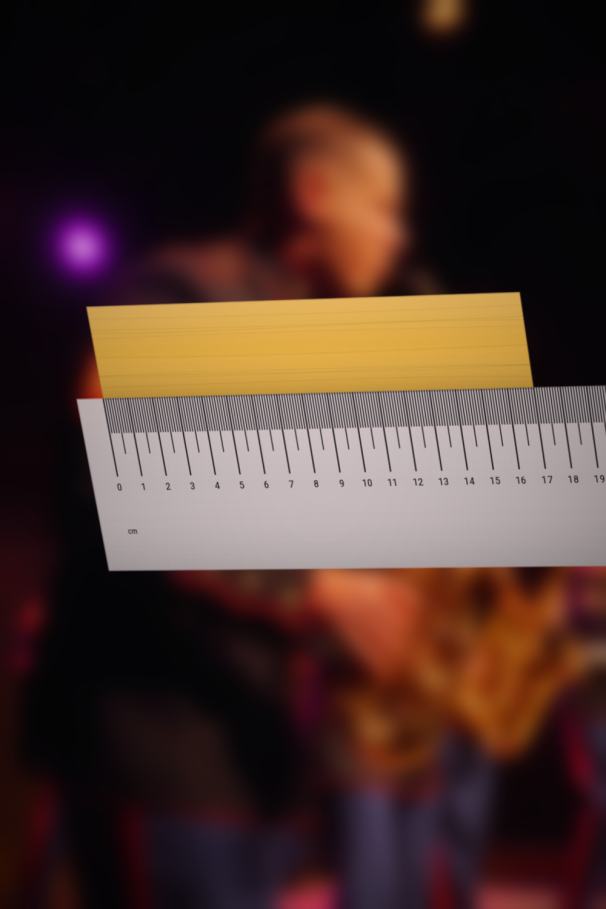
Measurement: 17 cm
